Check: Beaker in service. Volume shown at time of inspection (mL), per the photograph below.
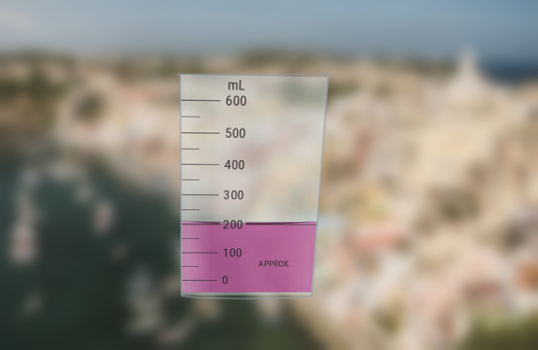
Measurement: 200 mL
